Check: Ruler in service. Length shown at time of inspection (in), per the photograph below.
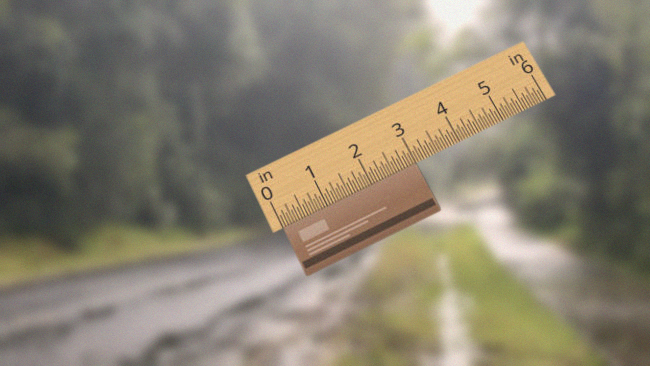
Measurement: 3 in
